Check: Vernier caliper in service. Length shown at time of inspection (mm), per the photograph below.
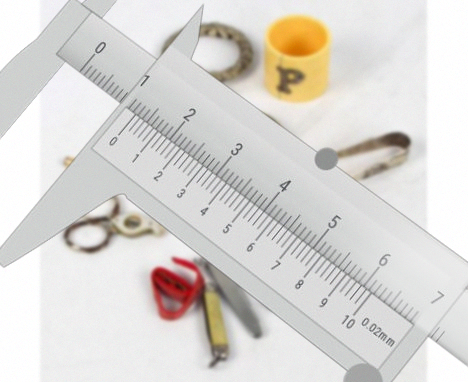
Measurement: 12.6 mm
